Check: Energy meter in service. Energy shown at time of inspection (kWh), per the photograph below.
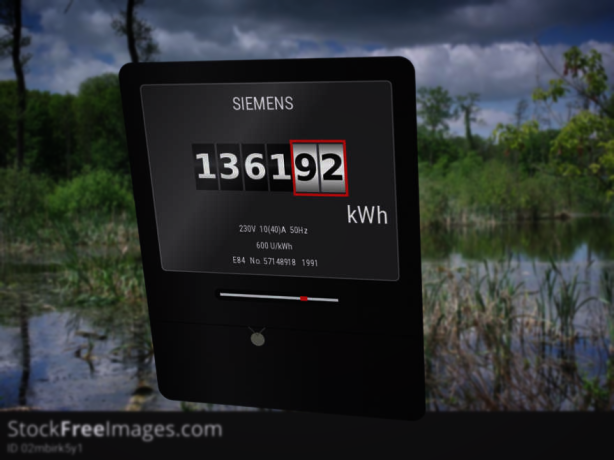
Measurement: 1361.92 kWh
